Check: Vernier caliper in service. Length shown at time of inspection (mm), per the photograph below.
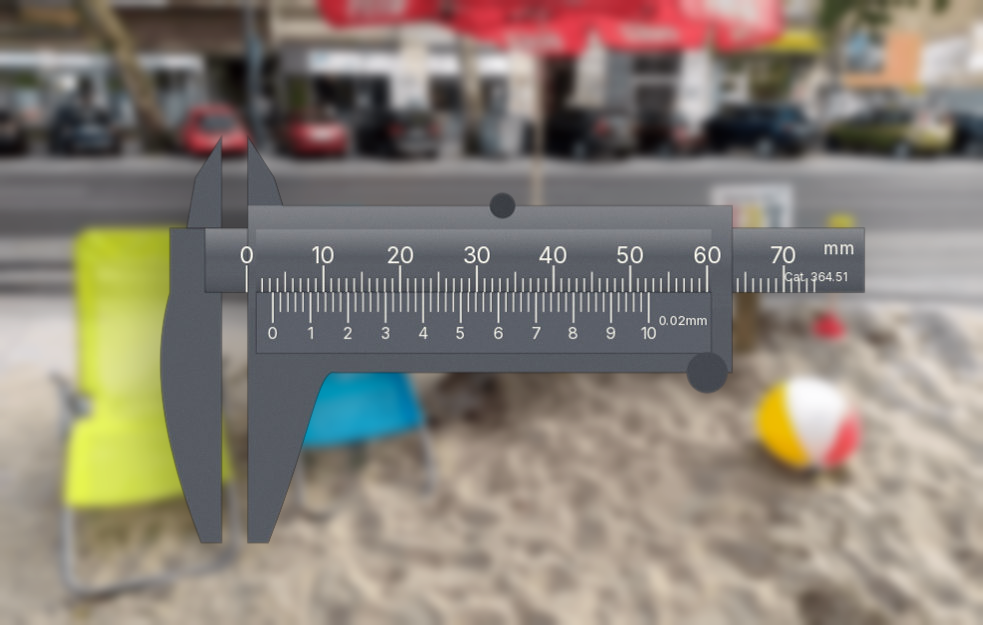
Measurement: 3.4 mm
